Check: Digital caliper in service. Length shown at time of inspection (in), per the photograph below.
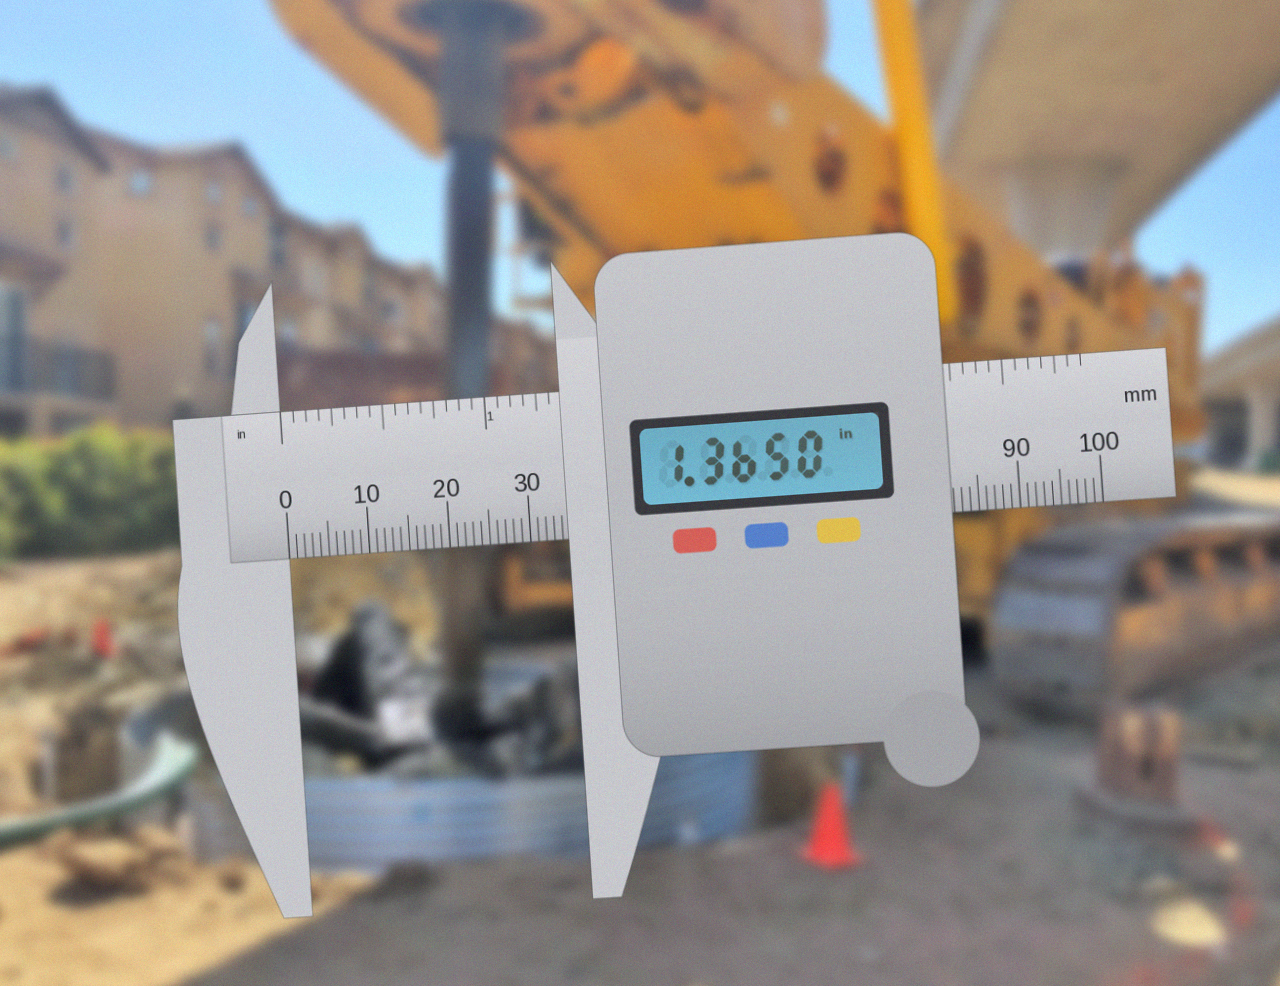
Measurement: 1.3650 in
